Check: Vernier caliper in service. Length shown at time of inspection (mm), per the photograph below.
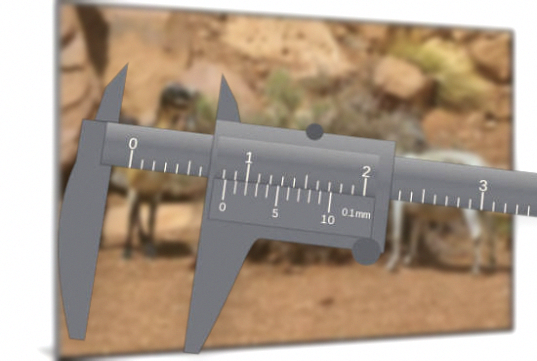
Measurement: 8.2 mm
